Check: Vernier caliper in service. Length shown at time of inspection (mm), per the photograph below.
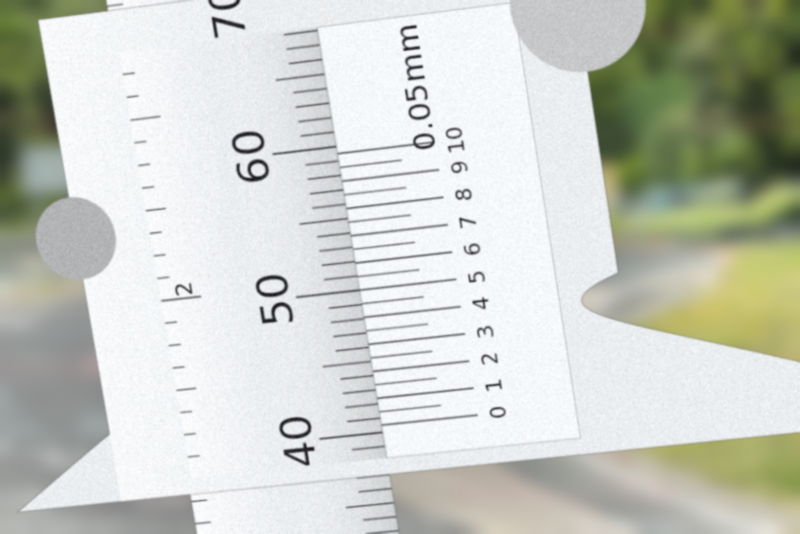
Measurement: 40.5 mm
